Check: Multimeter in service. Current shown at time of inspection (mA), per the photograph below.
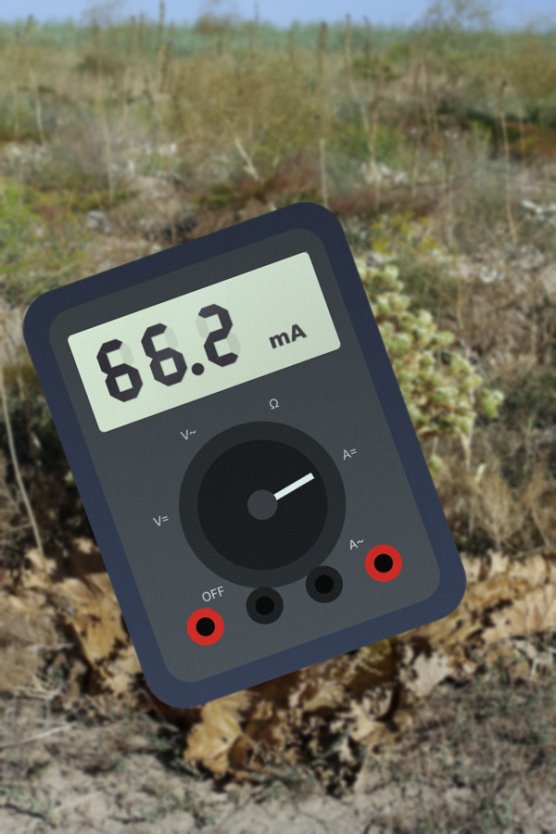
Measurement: 66.2 mA
